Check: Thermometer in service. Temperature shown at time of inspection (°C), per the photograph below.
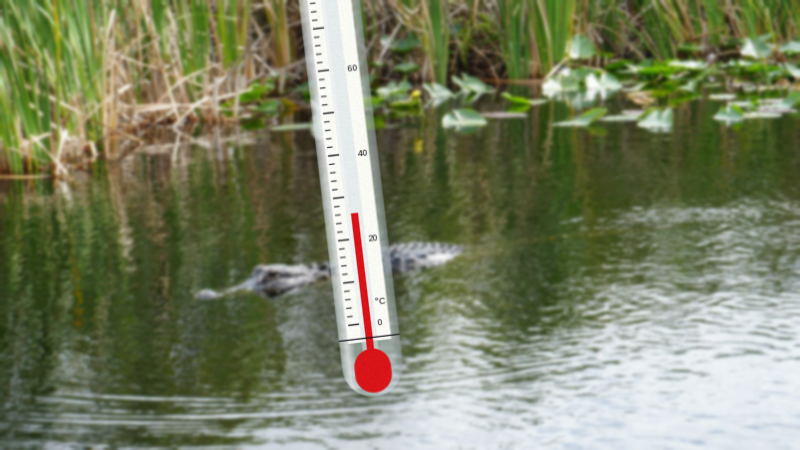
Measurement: 26 °C
